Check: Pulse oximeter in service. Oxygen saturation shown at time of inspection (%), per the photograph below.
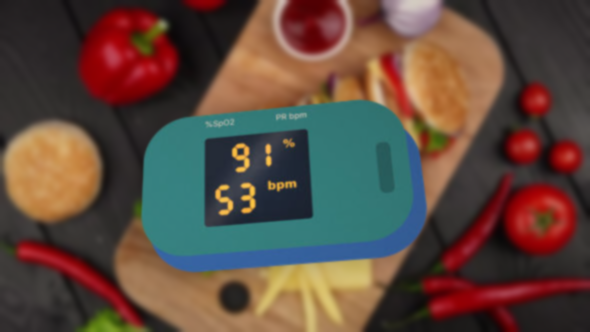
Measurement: 91 %
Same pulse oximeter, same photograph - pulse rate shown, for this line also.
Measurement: 53 bpm
